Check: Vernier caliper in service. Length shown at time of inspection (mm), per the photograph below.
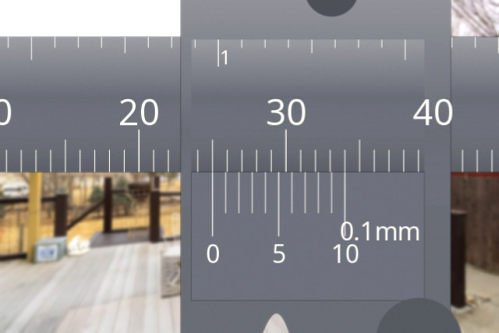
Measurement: 25.0 mm
